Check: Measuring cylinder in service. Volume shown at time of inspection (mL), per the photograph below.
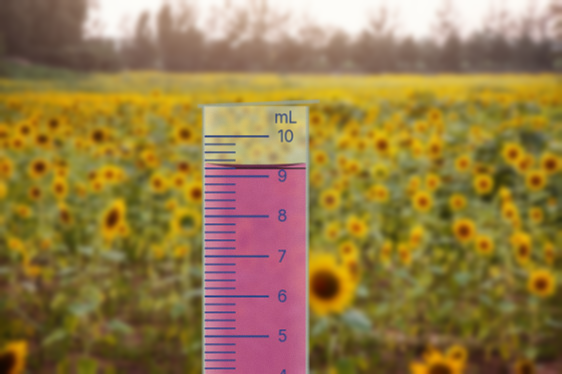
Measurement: 9.2 mL
